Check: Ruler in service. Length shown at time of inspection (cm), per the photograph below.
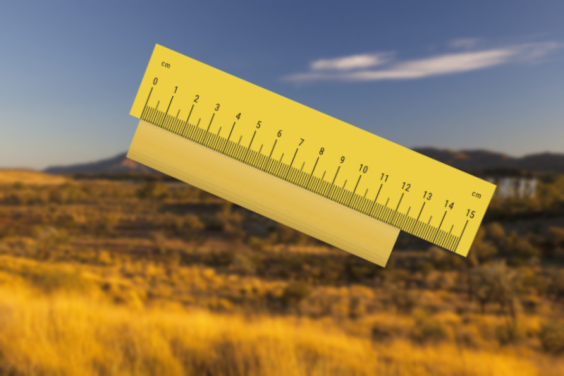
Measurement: 12.5 cm
